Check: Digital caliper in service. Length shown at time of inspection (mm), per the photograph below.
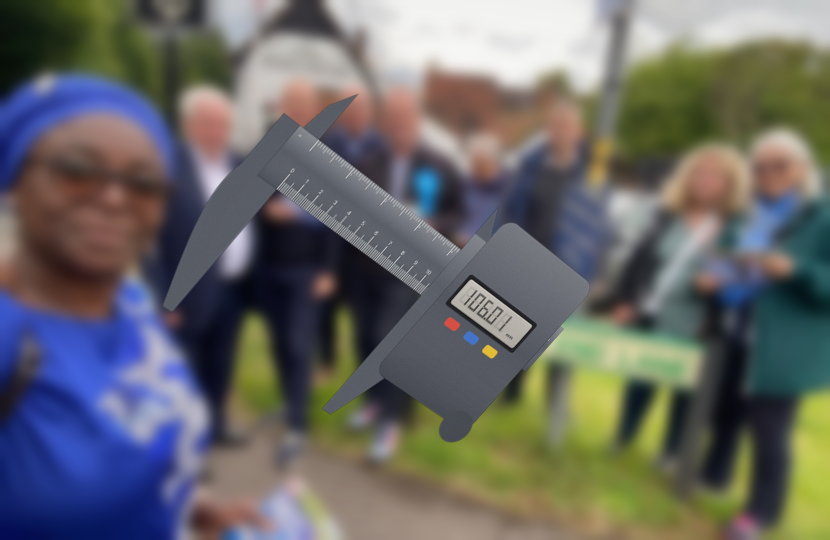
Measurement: 106.01 mm
